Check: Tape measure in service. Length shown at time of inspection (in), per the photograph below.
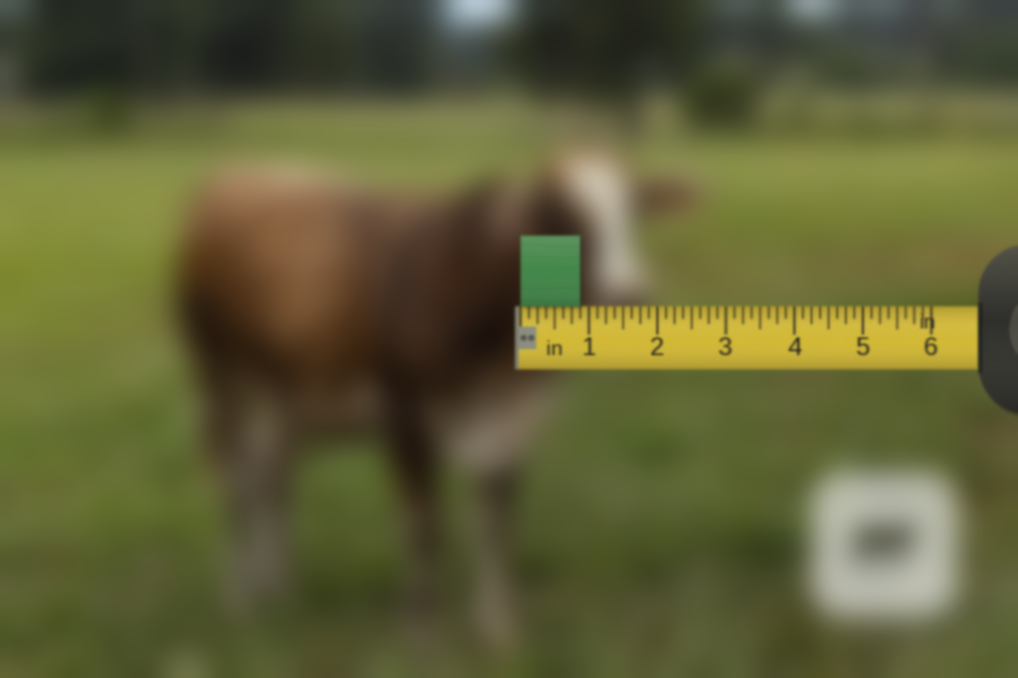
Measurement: 0.875 in
